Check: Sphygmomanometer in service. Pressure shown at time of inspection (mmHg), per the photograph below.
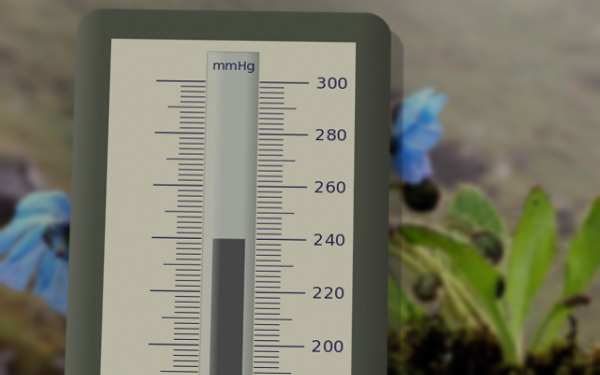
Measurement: 240 mmHg
